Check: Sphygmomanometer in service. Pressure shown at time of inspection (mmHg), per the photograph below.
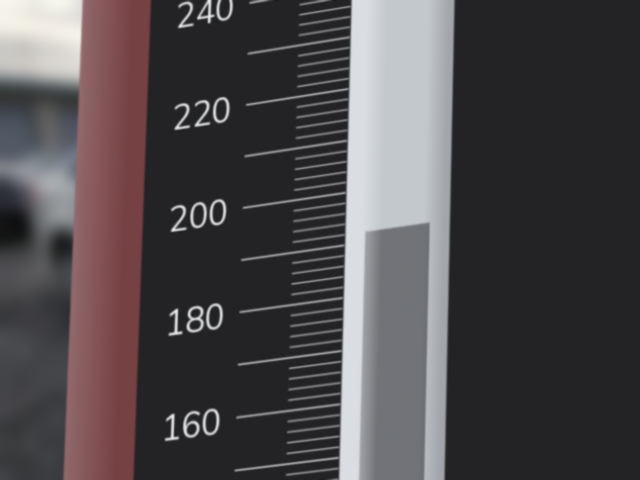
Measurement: 192 mmHg
